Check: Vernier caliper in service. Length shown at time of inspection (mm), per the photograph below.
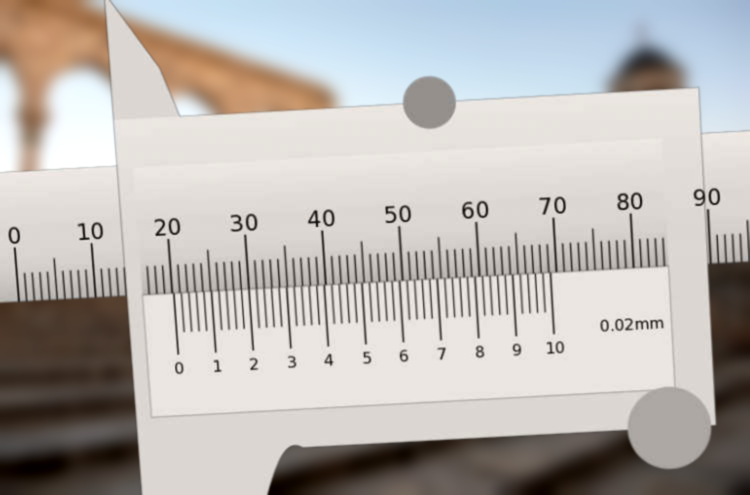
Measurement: 20.2 mm
